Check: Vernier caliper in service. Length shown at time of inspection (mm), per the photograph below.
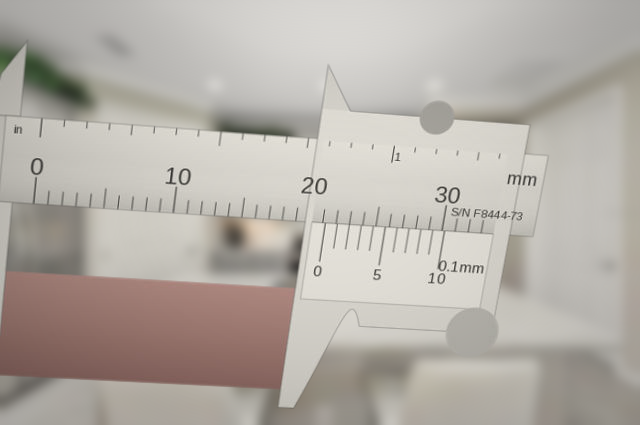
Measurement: 21.2 mm
